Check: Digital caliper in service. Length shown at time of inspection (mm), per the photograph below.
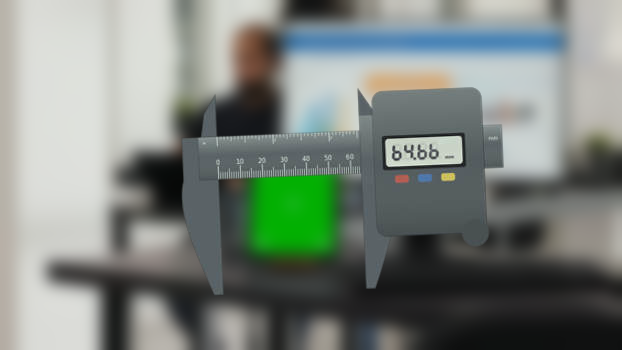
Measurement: 64.66 mm
